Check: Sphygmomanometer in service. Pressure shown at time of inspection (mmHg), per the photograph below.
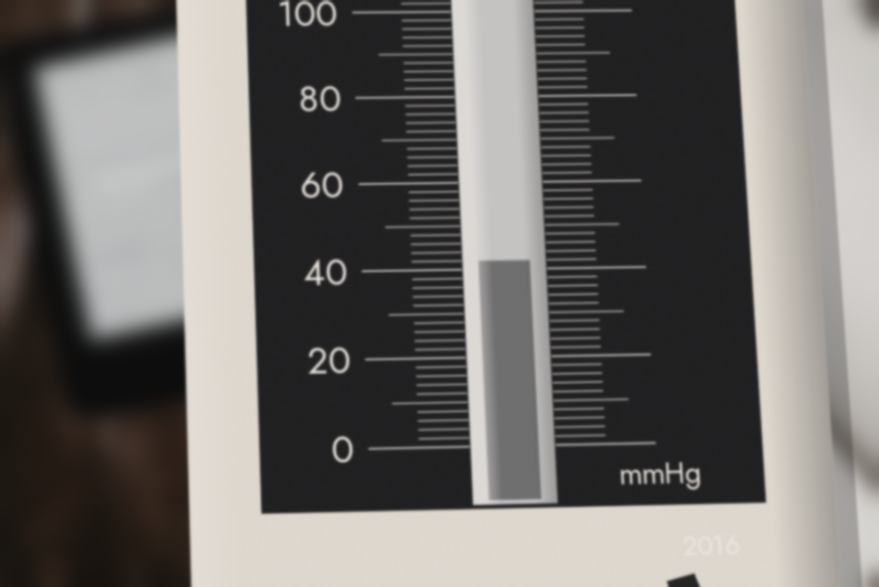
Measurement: 42 mmHg
